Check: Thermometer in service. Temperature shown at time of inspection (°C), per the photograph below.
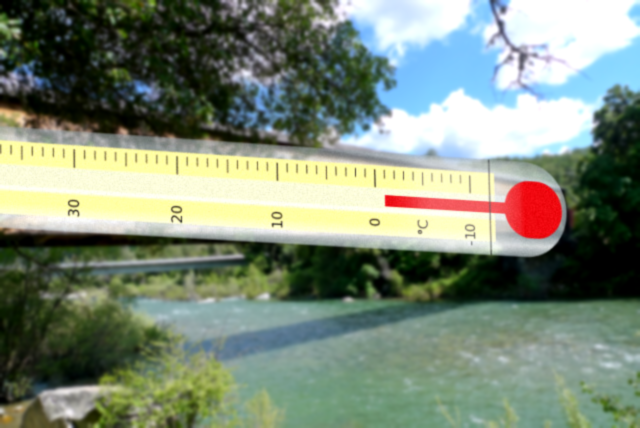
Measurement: -1 °C
